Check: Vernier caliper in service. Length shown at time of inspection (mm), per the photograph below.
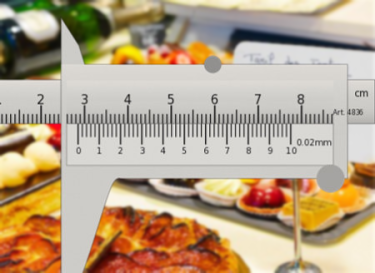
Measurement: 28.5 mm
